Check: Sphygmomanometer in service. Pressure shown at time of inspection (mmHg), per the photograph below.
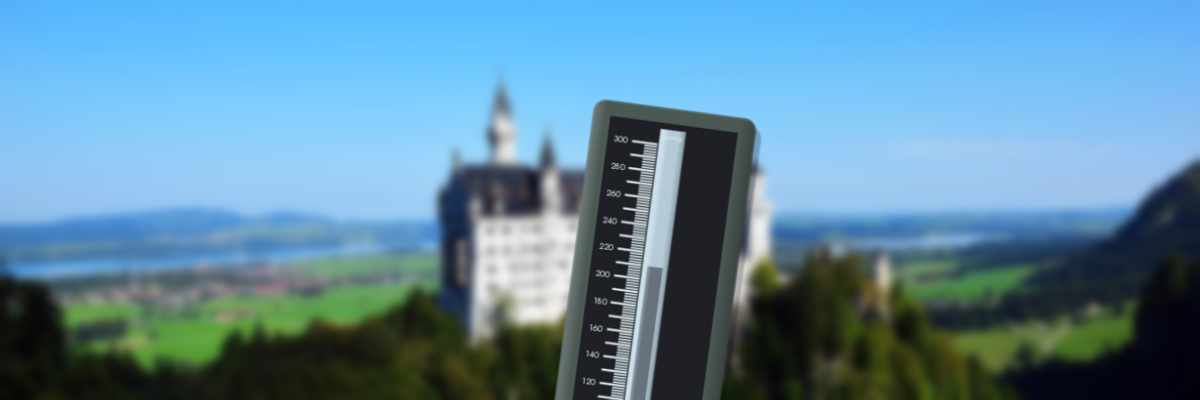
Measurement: 210 mmHg
